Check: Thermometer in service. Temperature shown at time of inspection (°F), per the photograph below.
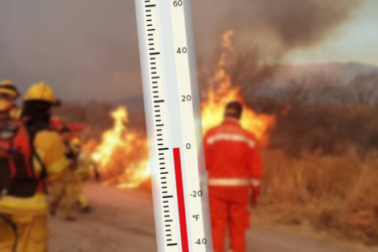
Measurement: 0 °F
